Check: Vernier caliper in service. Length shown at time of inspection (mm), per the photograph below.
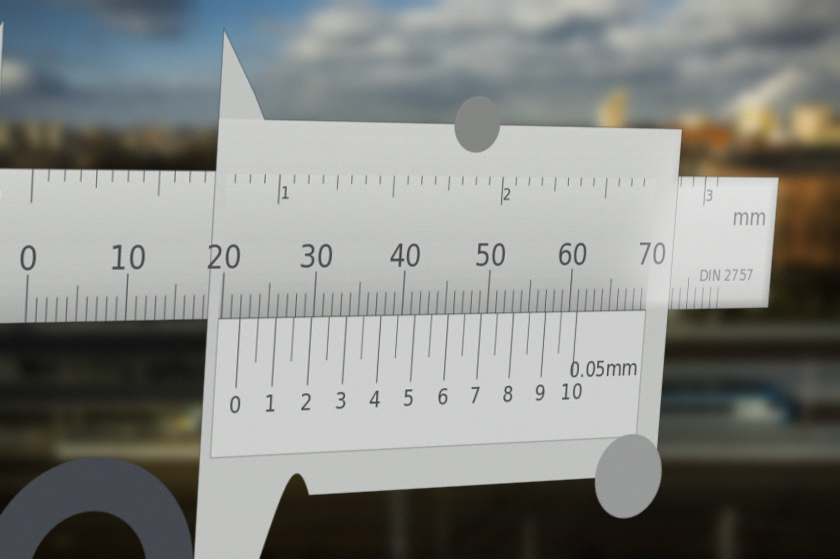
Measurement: 22.0 mm
